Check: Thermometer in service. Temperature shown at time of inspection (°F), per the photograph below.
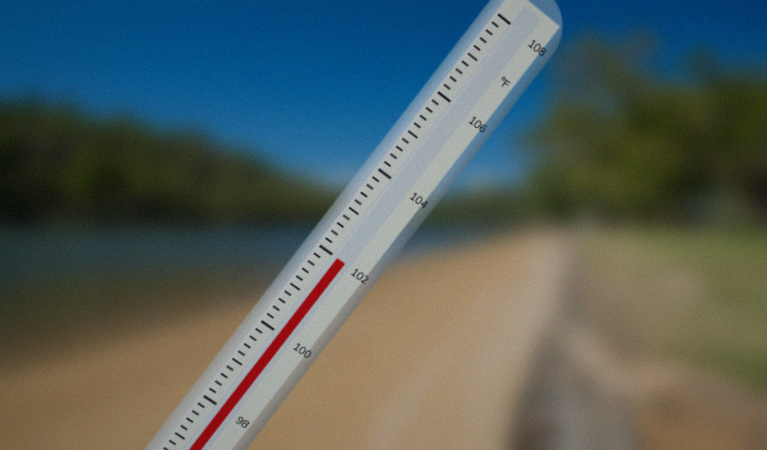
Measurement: 102 °F
